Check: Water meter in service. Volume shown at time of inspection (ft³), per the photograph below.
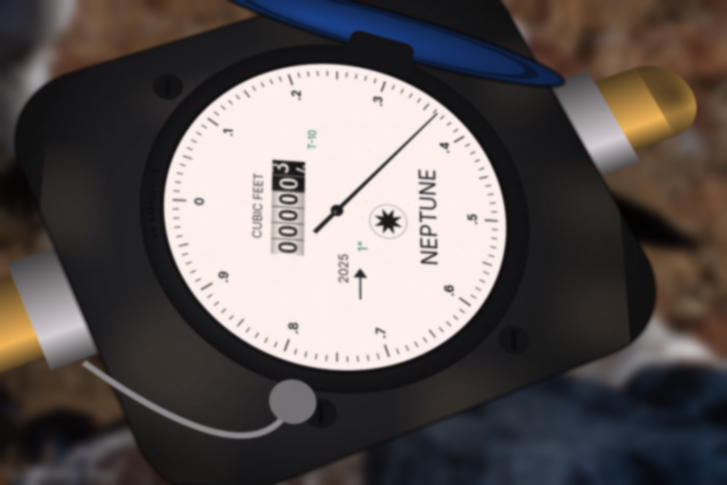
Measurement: 3.36 ft³
